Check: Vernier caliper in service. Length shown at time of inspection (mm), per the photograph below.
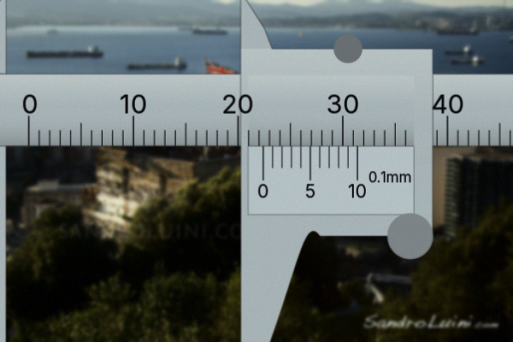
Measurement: 22.4 mm
